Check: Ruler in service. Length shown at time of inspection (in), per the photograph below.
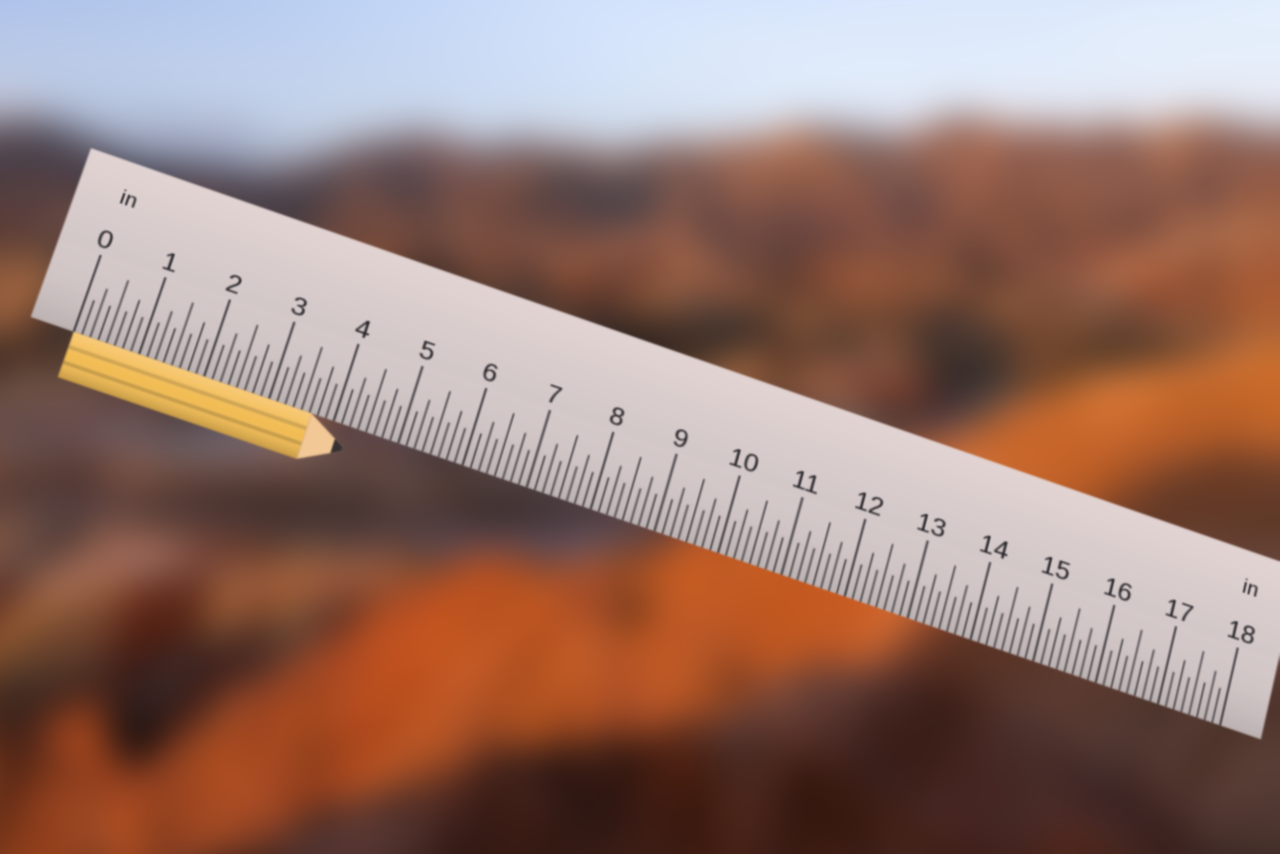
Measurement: 4.25 in
